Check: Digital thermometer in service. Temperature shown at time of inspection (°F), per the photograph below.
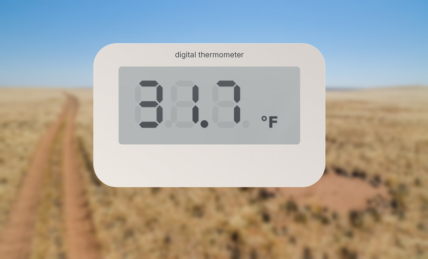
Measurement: 31.7 °F
